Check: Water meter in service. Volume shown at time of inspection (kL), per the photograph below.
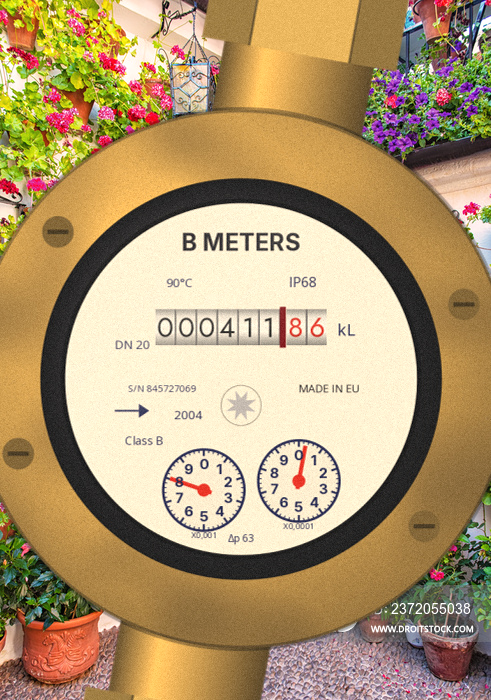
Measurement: 411.8680 kL
